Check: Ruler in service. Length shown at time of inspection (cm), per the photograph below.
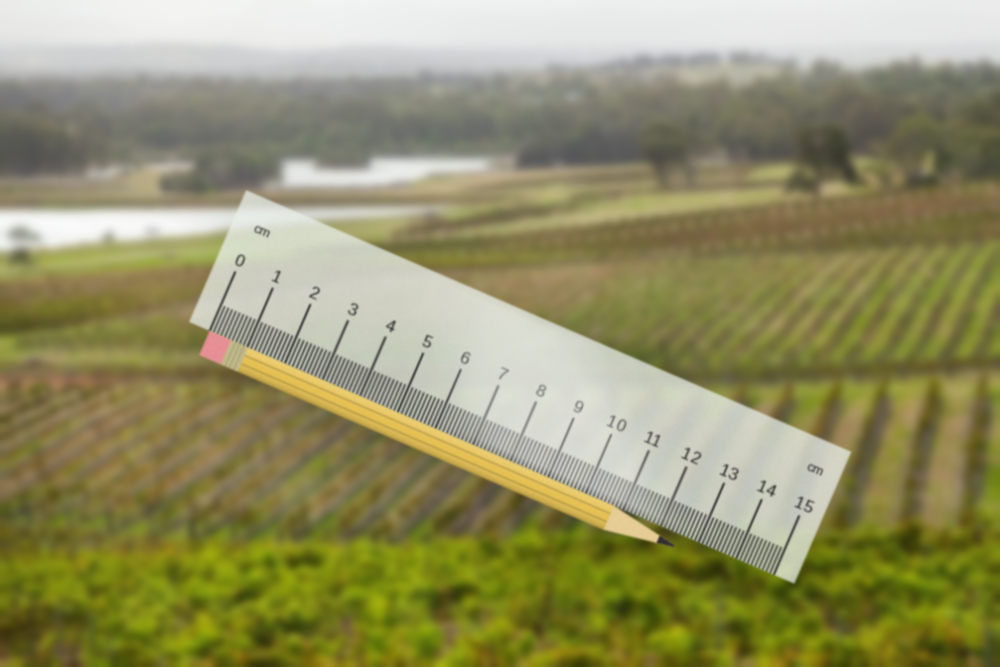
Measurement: 12.5 cm
